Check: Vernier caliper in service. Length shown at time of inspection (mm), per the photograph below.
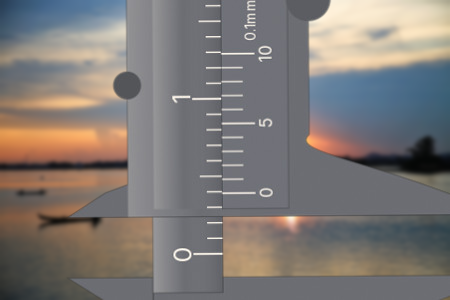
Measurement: 3.9 mm
